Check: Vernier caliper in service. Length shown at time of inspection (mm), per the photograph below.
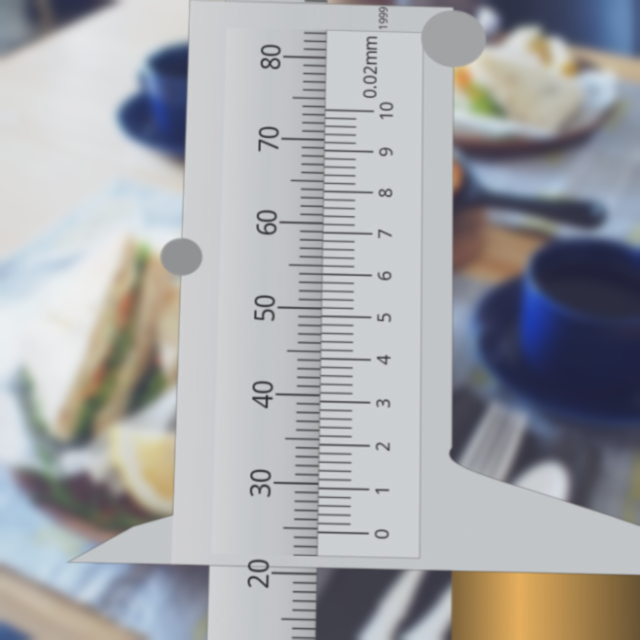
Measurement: 24.6 mm
